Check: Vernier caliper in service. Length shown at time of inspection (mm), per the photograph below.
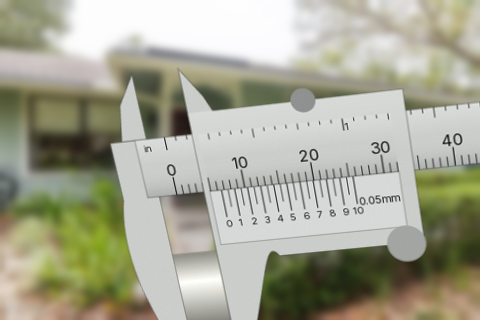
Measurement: 6.6 mm
